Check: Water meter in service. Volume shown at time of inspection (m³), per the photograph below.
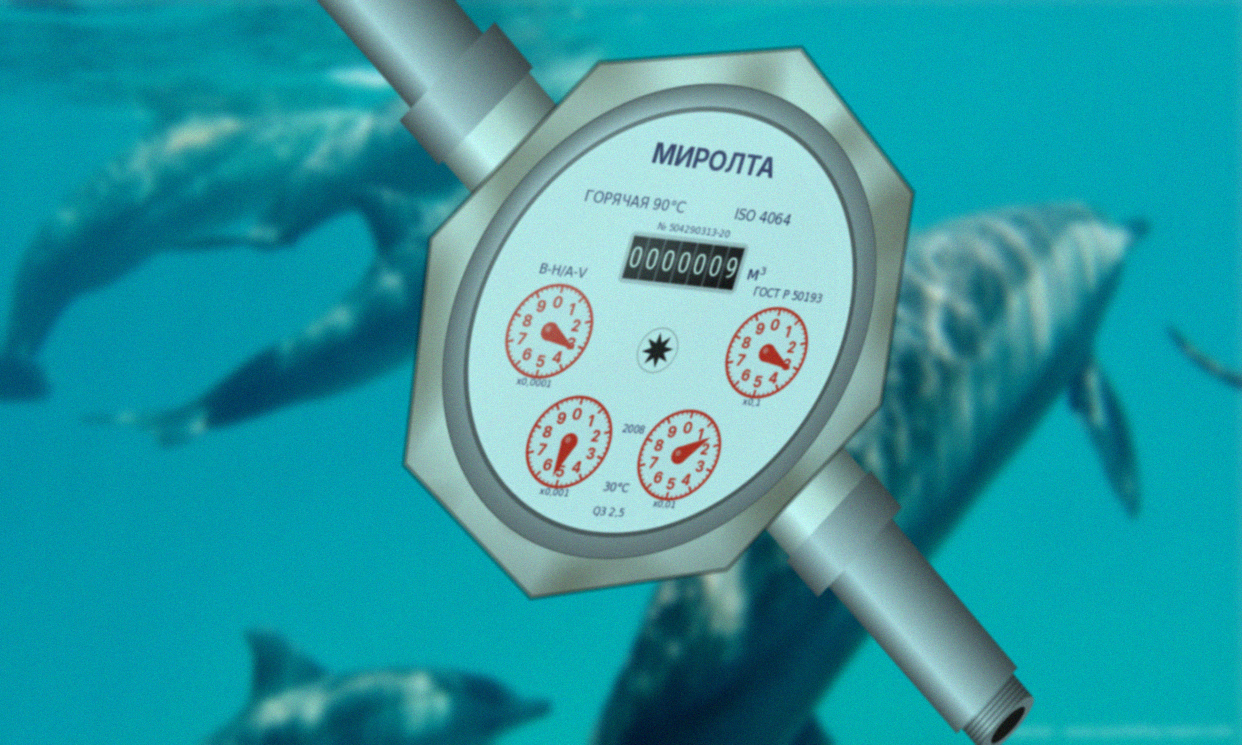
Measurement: 9.3153 m³
